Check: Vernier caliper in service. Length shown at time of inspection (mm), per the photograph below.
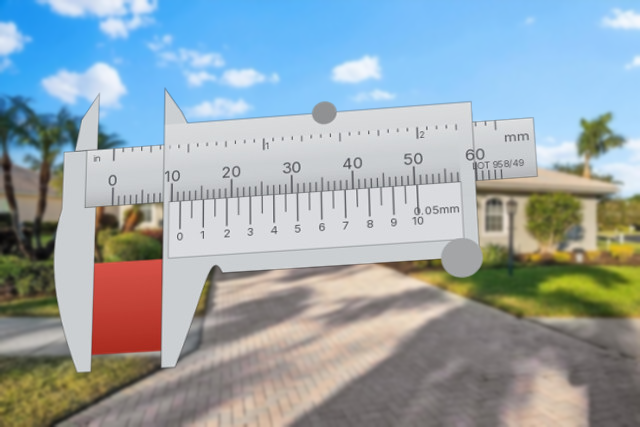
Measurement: 11.4 mm
